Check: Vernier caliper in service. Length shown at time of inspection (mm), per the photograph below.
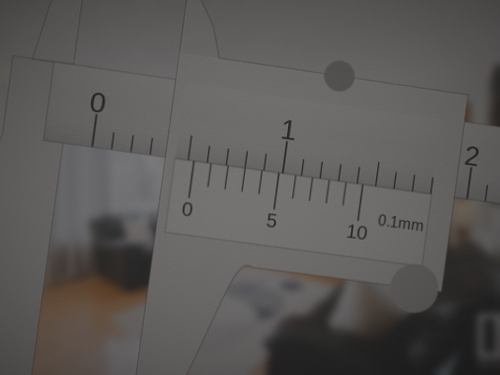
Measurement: 5.3 mm
